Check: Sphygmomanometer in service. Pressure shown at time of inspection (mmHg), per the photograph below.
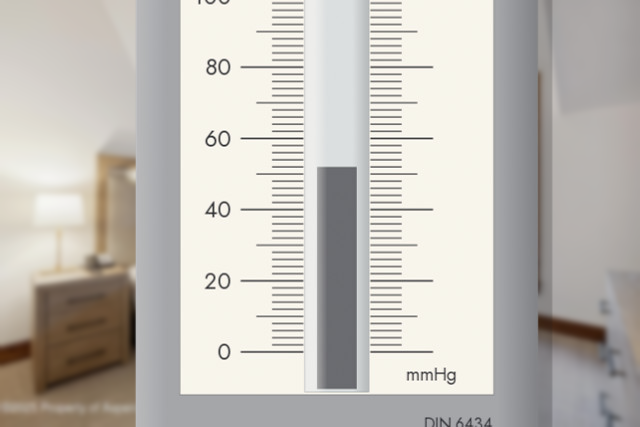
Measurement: 52 mmHg
